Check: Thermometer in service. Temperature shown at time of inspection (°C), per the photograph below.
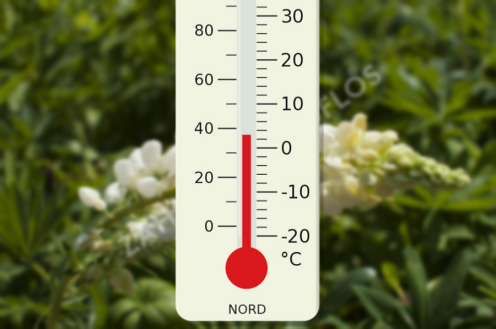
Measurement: 3 °C
